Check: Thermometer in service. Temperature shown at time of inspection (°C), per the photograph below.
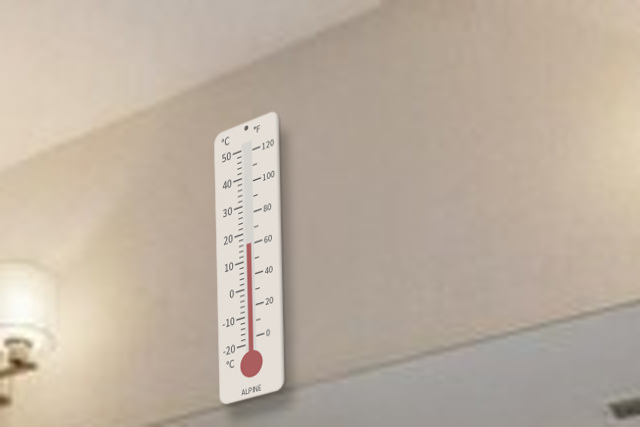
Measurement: 16 °C
